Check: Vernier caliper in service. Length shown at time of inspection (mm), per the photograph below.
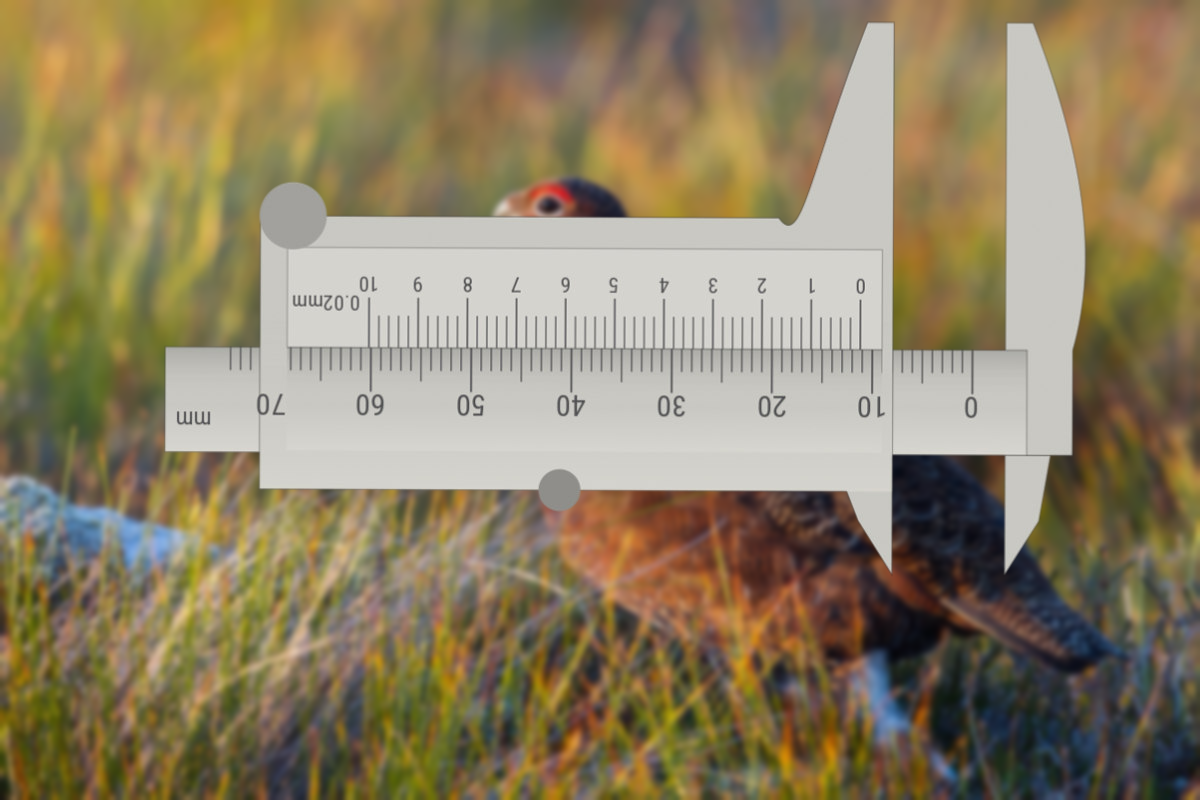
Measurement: 11.2 mm
